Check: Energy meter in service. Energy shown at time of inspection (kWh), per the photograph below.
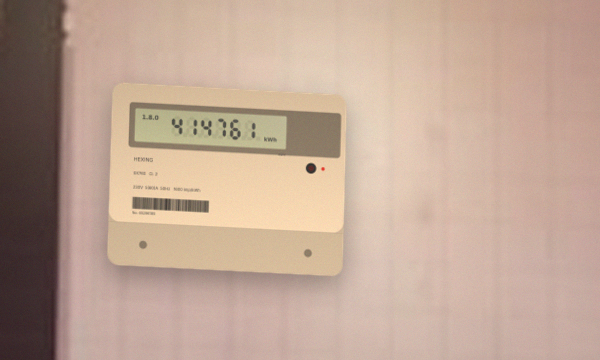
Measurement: 414761 kWh
